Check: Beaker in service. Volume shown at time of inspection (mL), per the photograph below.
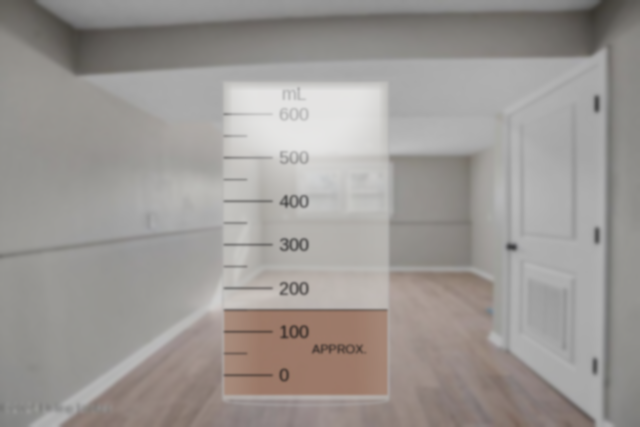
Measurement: 150 mL
